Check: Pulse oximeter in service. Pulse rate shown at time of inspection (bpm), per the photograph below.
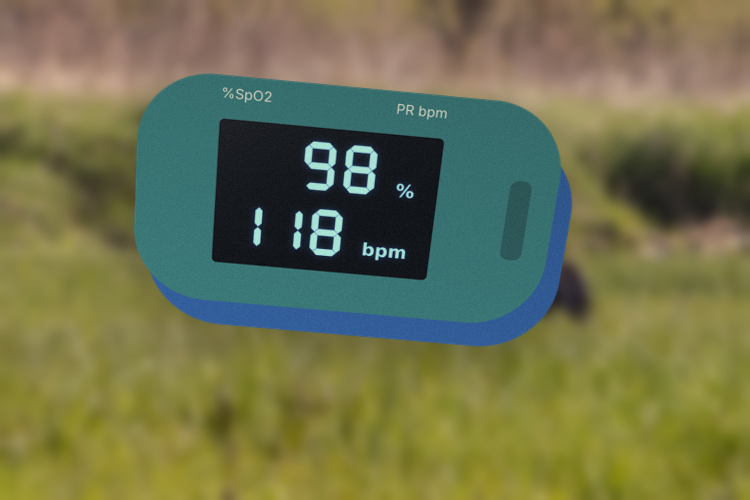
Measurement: 118 bpm
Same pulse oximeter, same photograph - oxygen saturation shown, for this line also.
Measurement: 98 %
